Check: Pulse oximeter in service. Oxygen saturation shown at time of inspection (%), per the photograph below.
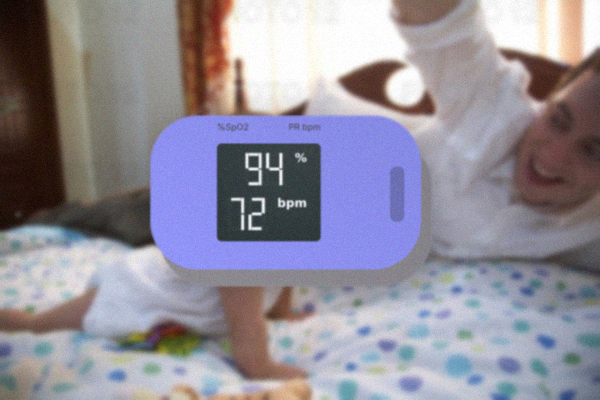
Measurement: 94 %
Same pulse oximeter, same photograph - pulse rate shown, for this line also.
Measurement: 72 bpm
